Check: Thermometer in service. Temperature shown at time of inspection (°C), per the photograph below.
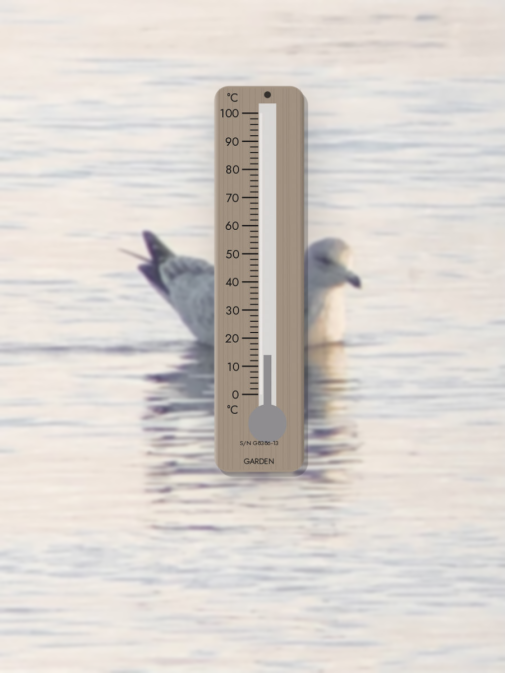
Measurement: 14 °C
